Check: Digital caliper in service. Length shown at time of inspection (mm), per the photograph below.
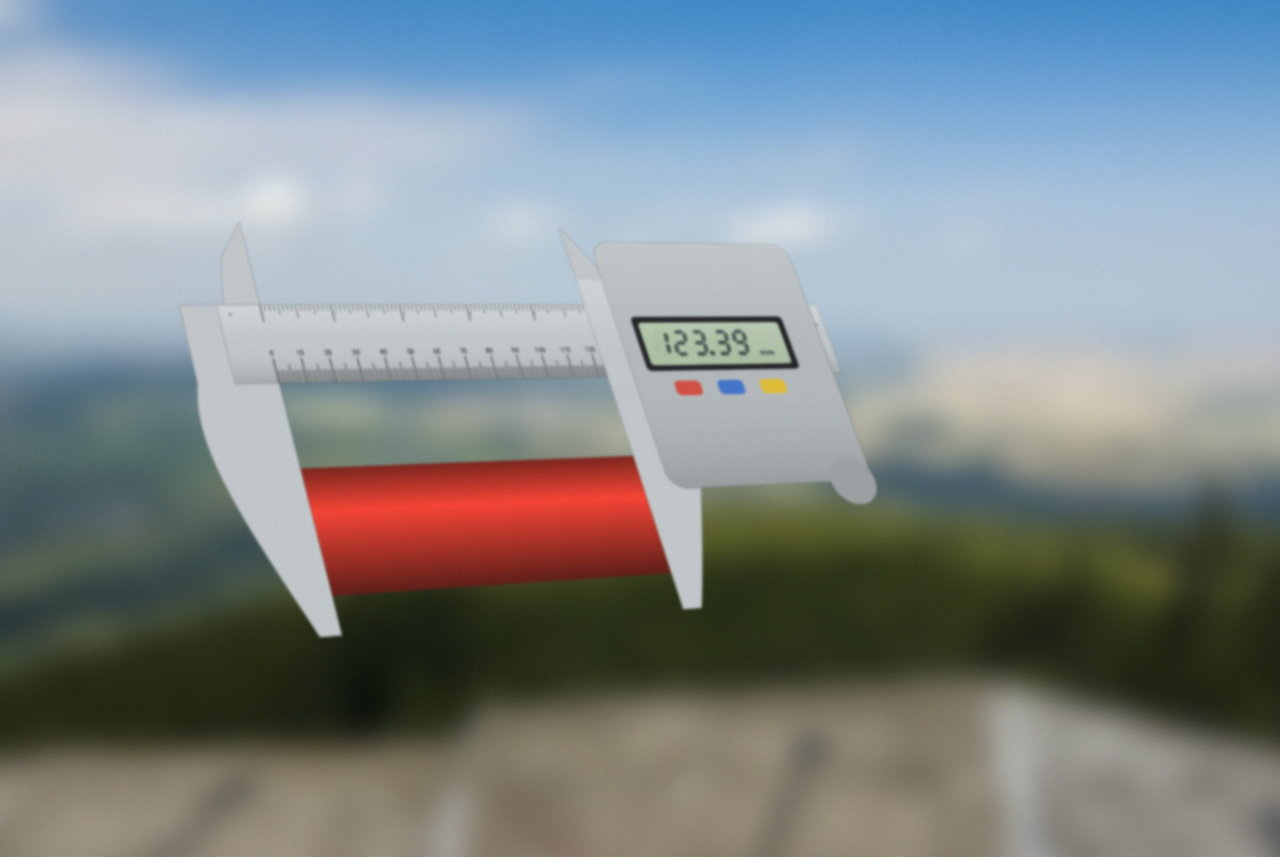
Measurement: 123.39 mm
